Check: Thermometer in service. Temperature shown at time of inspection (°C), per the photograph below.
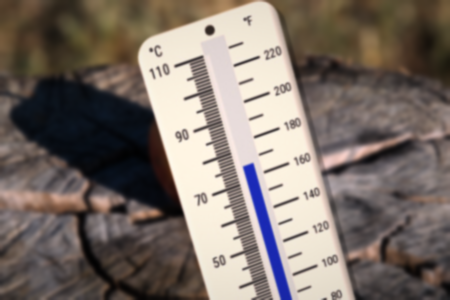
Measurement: 75 °C
